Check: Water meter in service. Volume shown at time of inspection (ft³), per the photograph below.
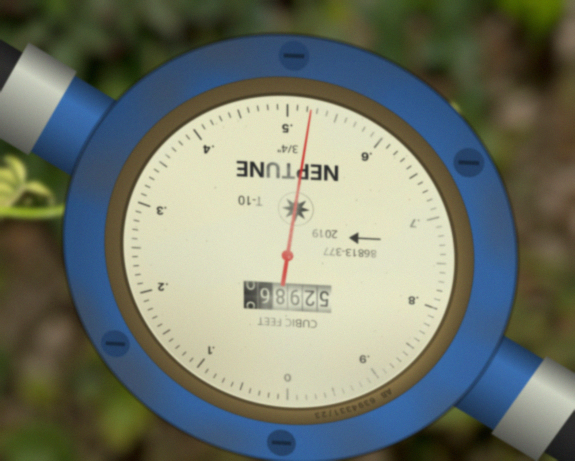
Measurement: 529868.52 ft³
